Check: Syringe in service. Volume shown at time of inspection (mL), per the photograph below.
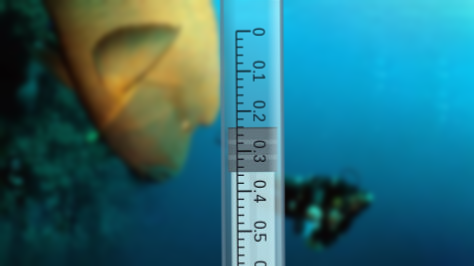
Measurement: 0.24 mL
